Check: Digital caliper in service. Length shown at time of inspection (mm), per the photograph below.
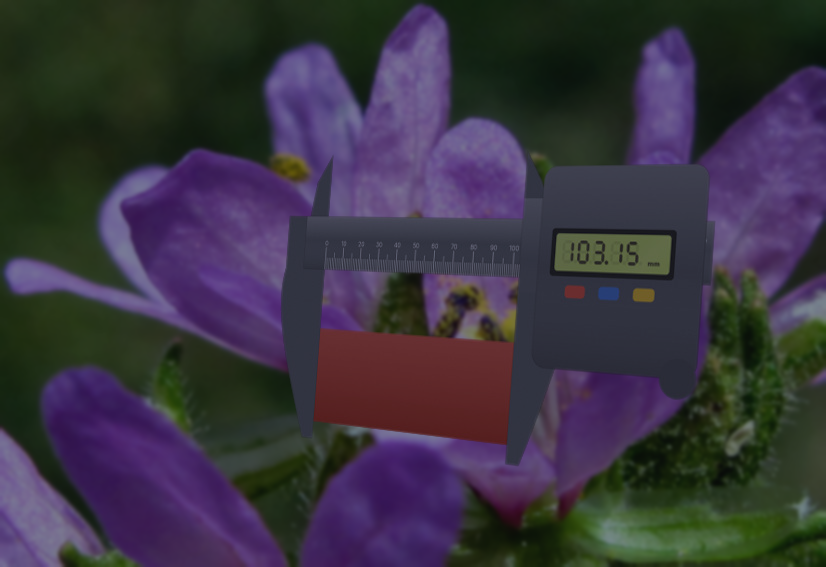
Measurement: 103.15 mm
